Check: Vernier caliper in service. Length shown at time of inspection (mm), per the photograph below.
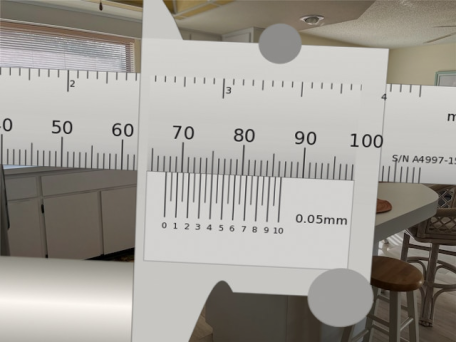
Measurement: 67.4 mm
